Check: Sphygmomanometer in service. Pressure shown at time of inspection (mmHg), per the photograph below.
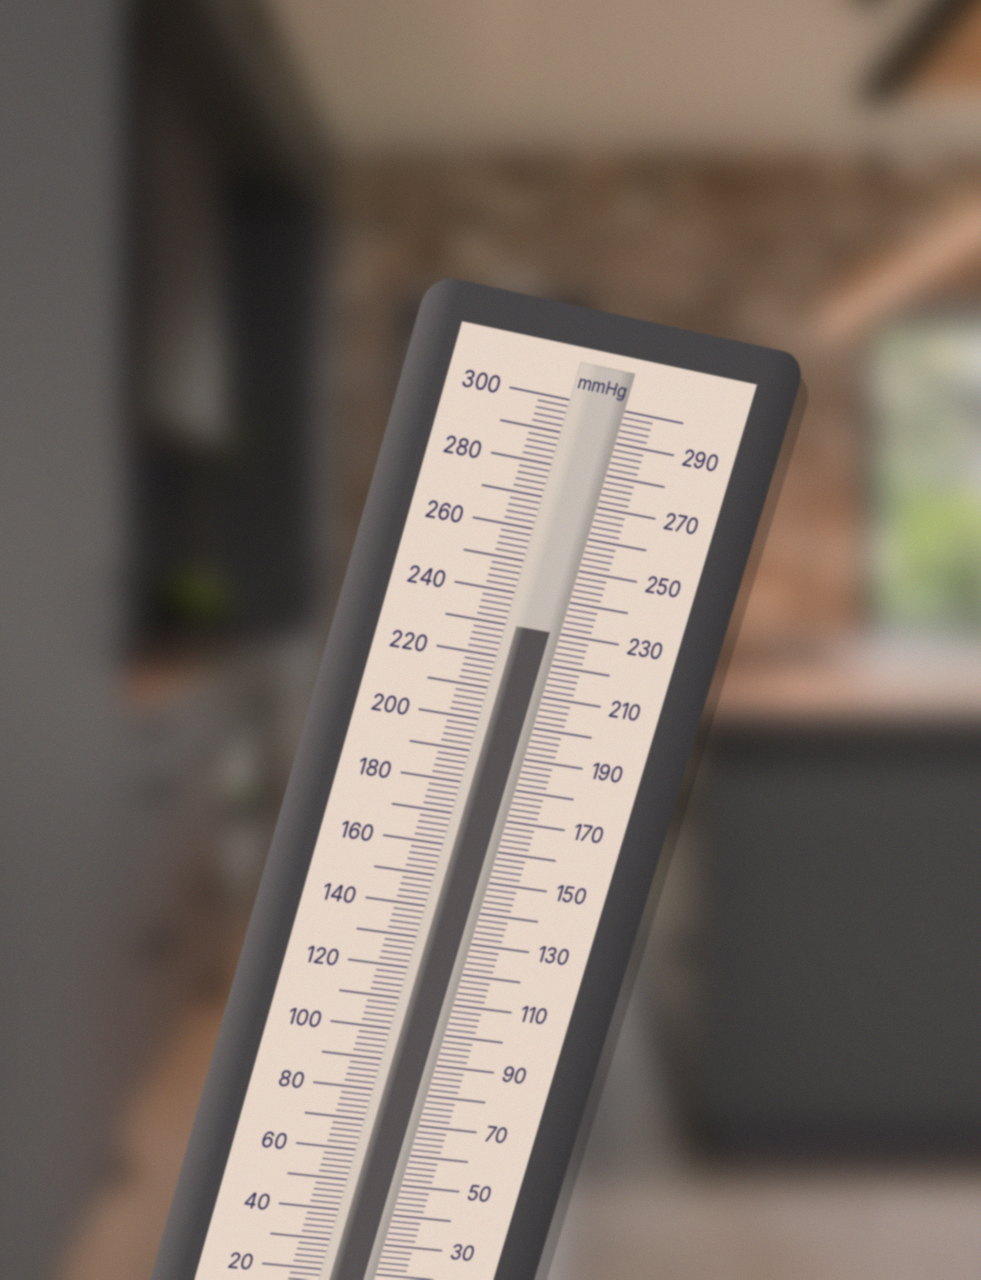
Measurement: 230 mmHg
